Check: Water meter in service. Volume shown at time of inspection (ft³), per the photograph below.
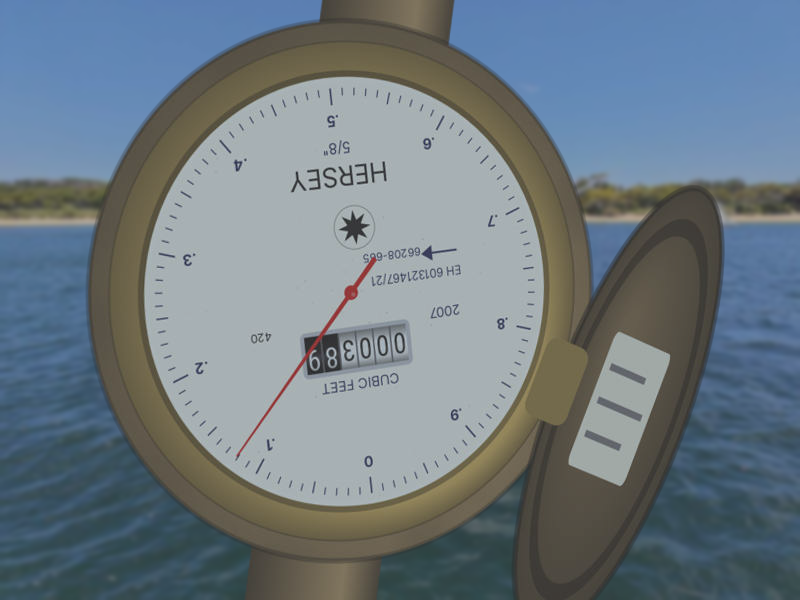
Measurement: 389.12 ft³
